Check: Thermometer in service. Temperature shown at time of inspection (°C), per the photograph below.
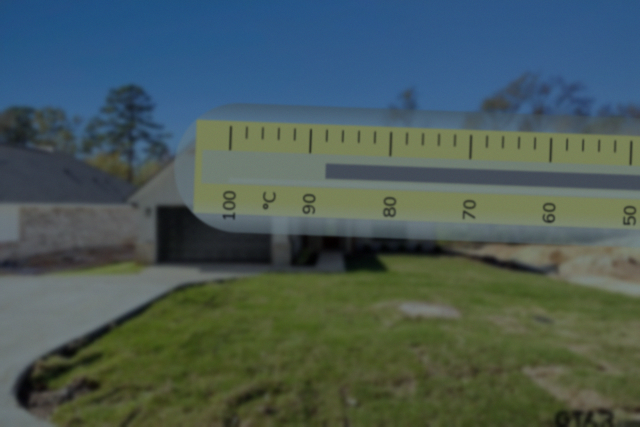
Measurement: 88 °C
